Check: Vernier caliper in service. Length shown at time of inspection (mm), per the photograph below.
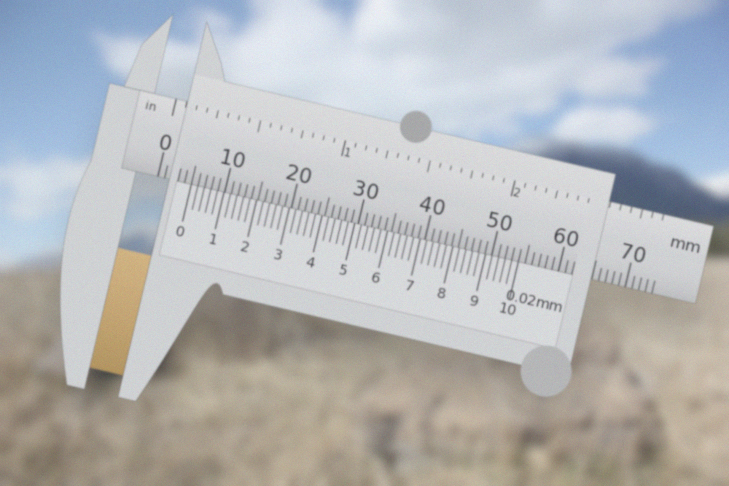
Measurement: 5.0 mm
